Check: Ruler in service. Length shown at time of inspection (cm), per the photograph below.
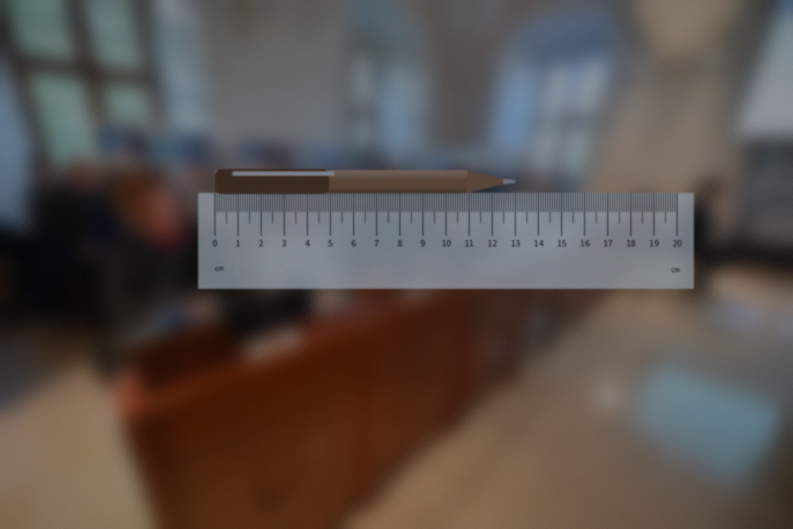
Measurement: 13 cm
